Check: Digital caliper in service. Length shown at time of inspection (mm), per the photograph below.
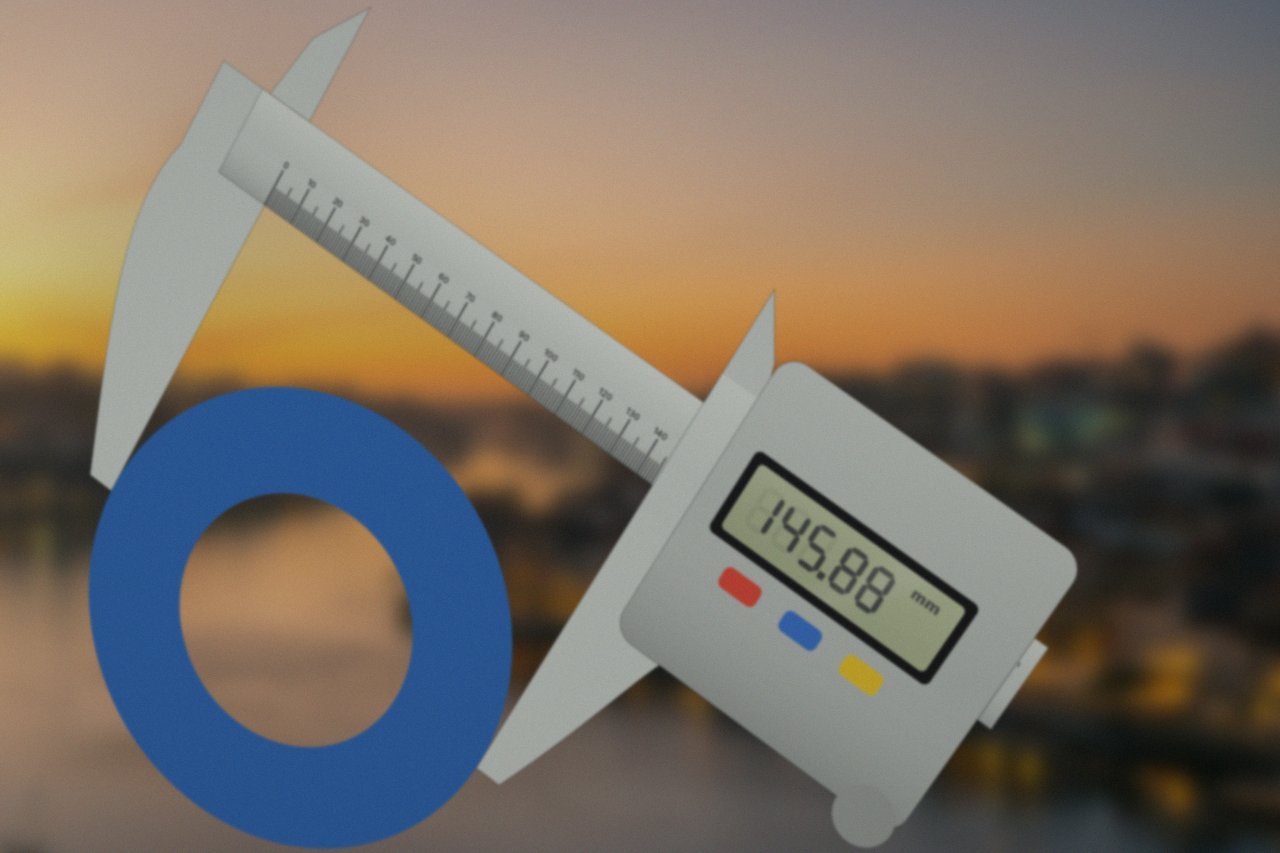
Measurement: 145.88 mm
